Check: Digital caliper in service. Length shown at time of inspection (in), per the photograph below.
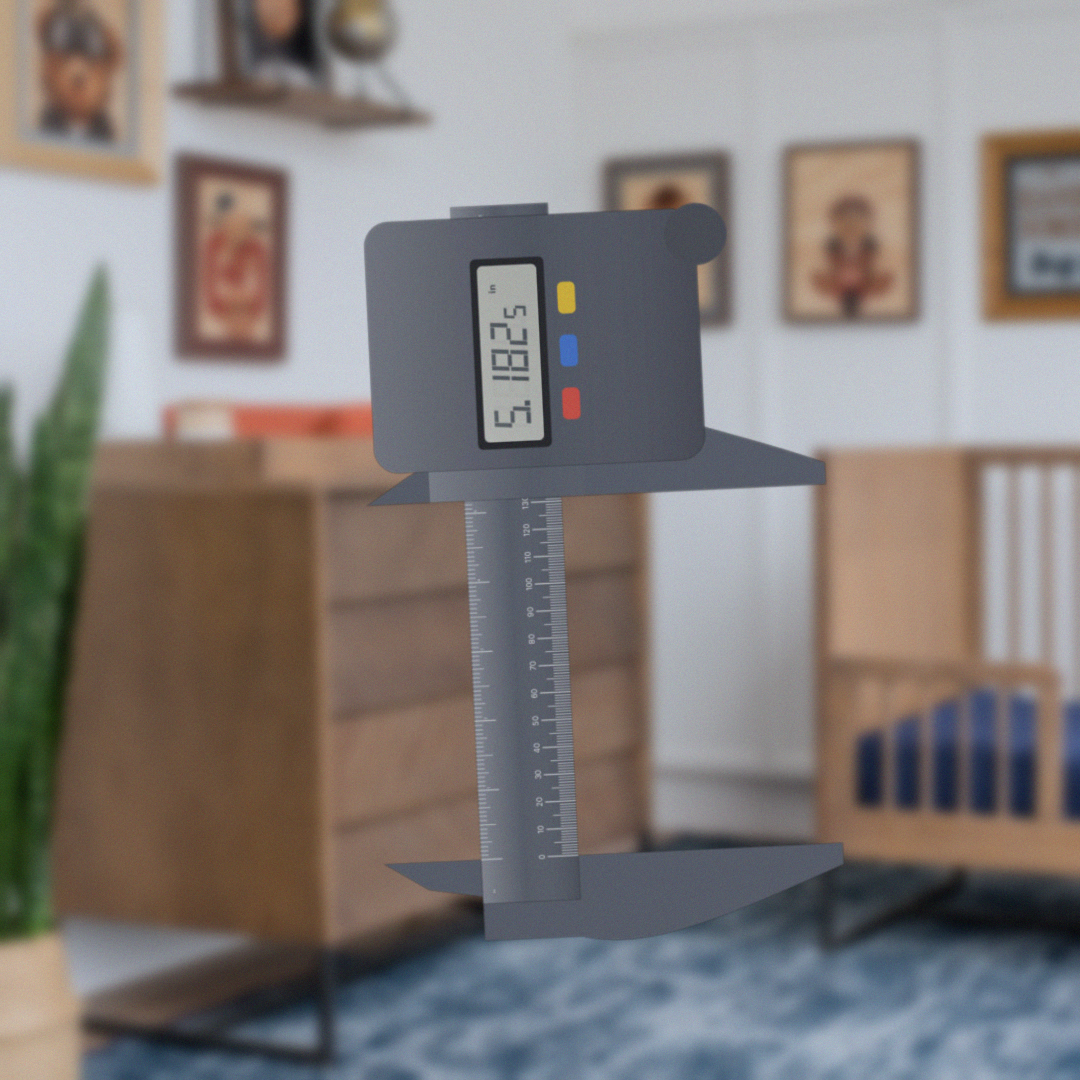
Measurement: 5.1825 in
